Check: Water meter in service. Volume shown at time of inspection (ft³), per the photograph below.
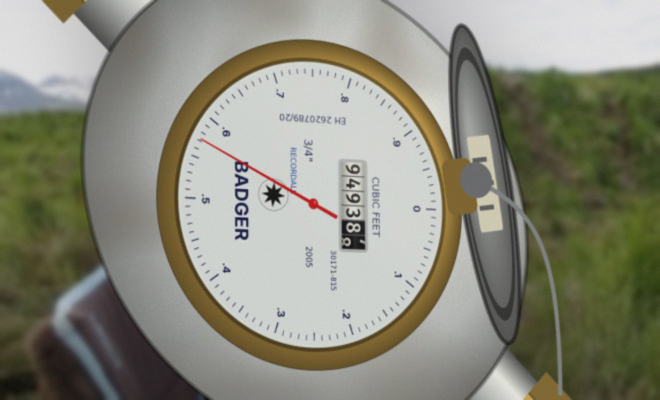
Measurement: 949387.57 ft³
